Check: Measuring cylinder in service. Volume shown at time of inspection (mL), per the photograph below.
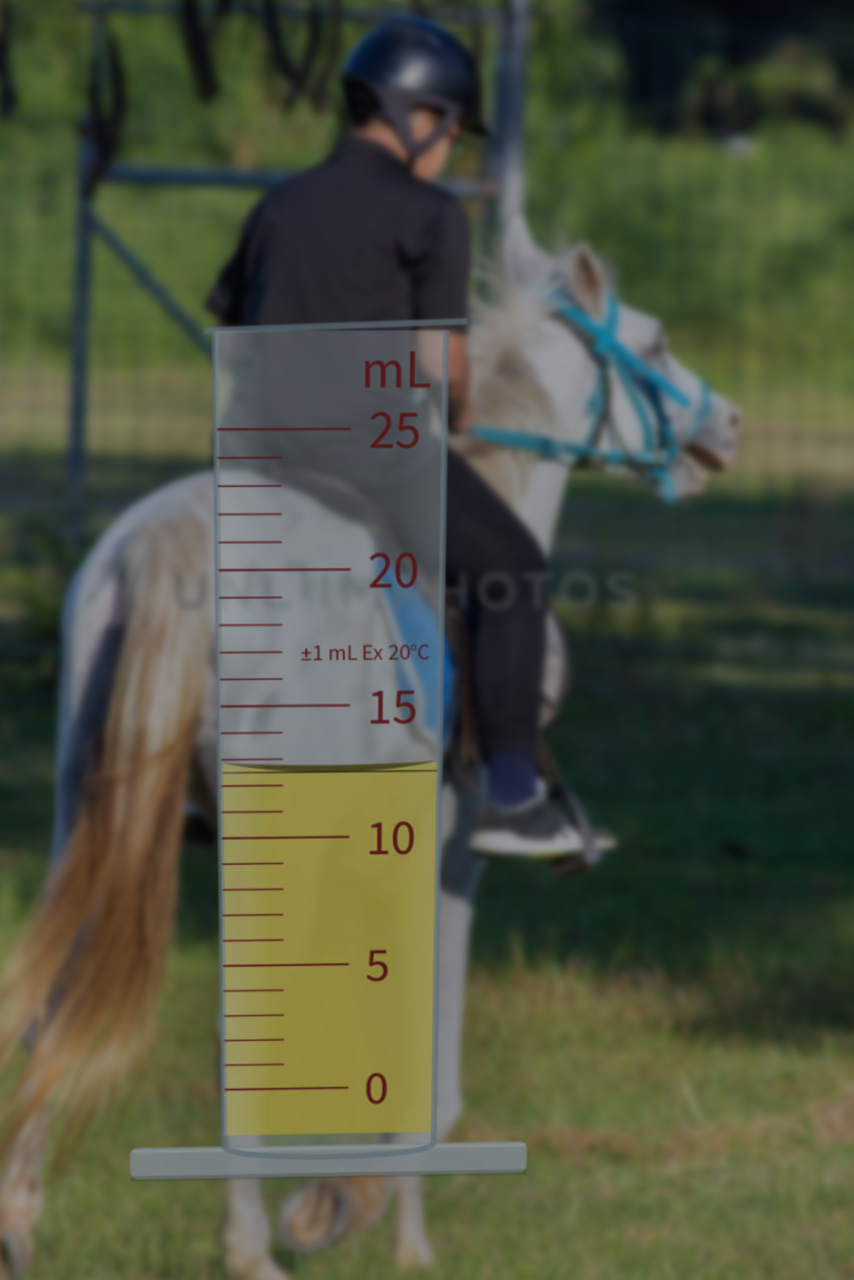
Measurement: 12.5 mL
